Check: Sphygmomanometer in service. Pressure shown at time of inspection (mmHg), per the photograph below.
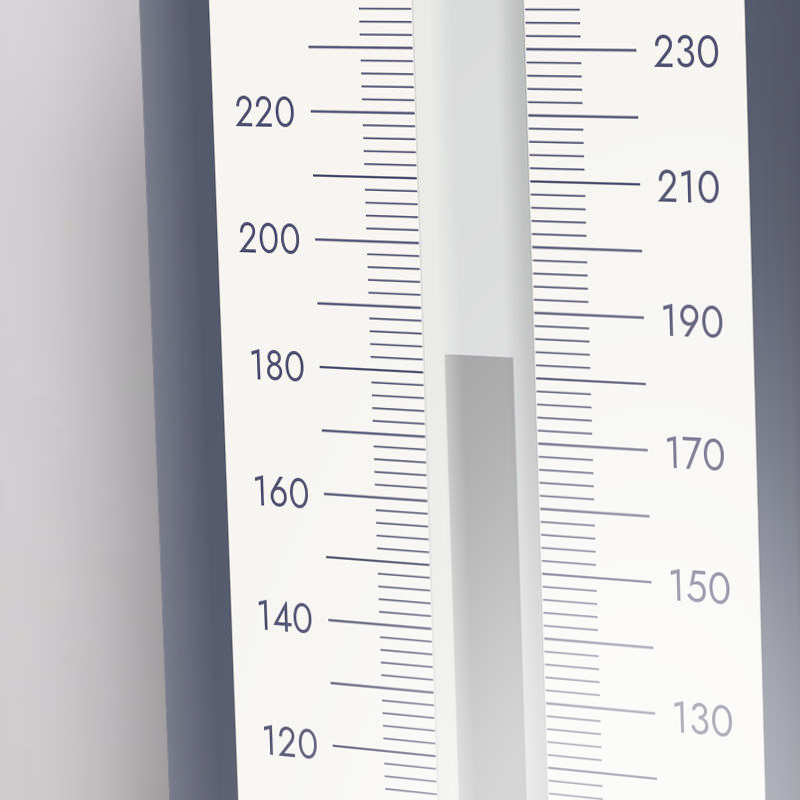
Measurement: 183 mmHg
